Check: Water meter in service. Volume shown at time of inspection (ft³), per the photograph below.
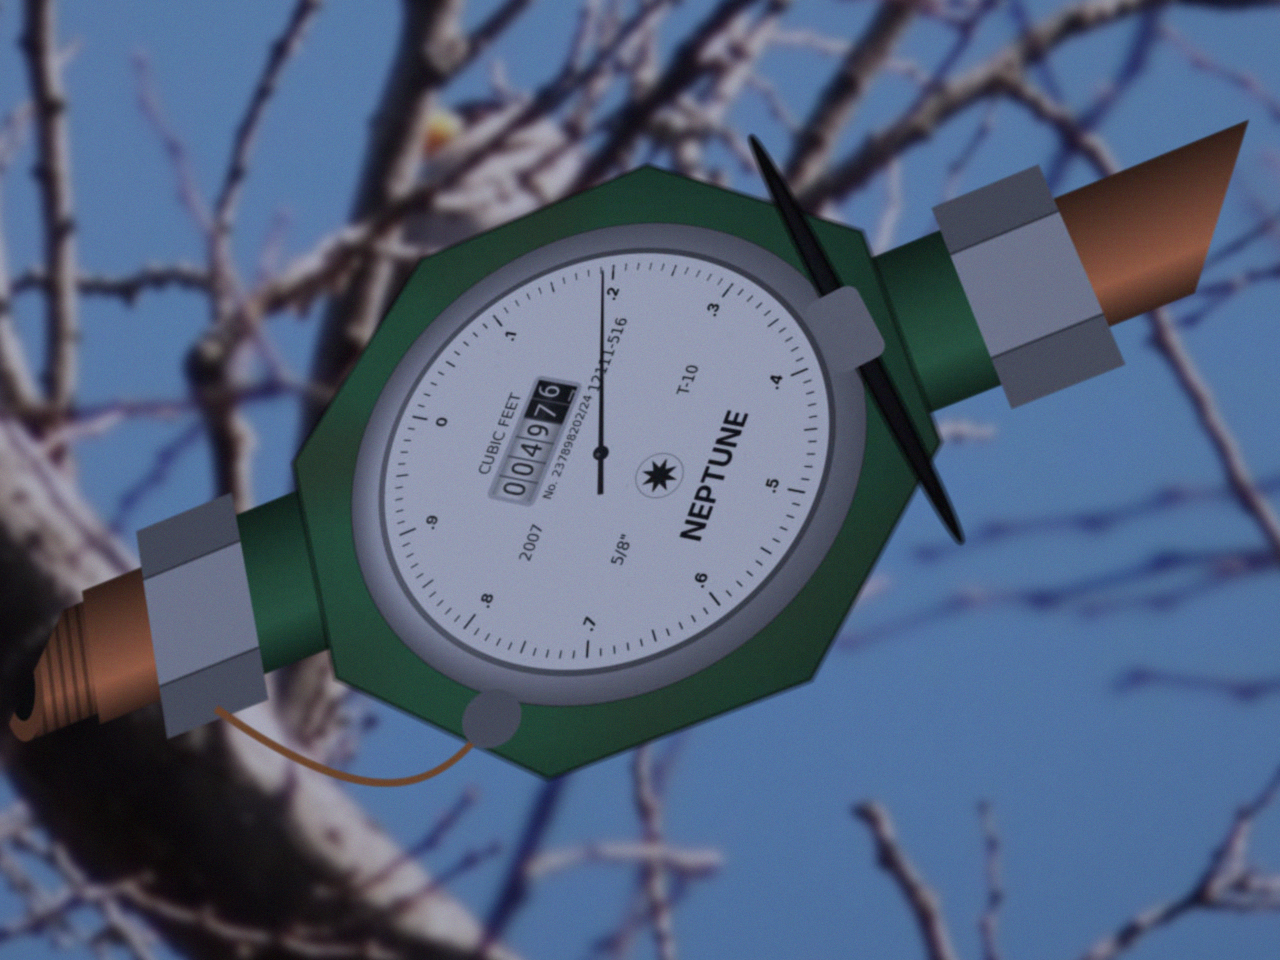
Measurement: 4976.19 ft³
